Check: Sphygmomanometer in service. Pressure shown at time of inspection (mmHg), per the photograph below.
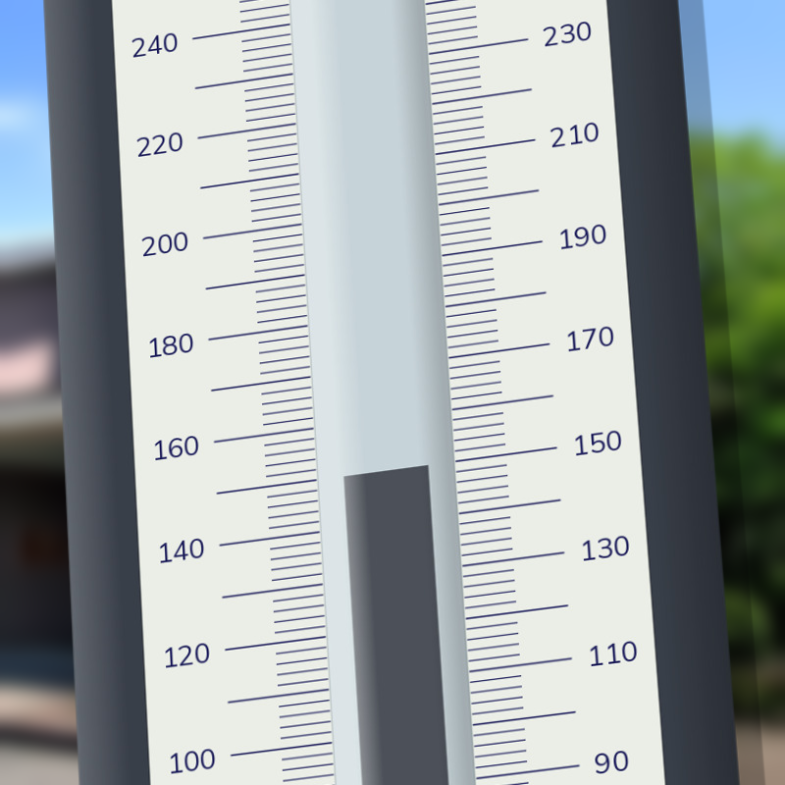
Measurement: 150 mmHg
